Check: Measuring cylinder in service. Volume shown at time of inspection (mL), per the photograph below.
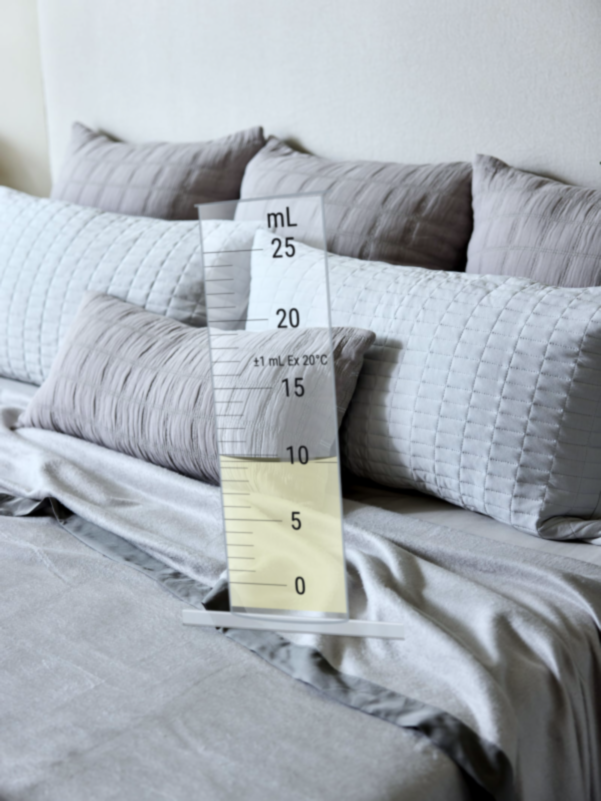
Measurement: 9.5 mL
